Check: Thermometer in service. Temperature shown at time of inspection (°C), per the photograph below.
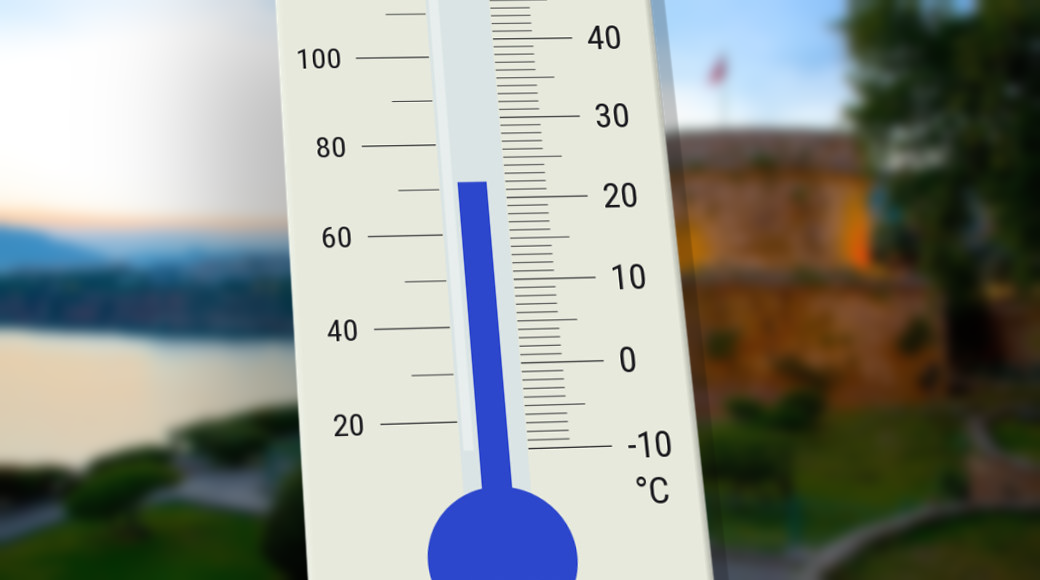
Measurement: 22 °C
